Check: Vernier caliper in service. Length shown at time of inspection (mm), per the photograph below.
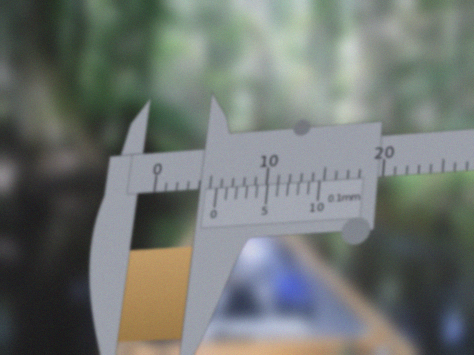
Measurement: 5.6 mm
